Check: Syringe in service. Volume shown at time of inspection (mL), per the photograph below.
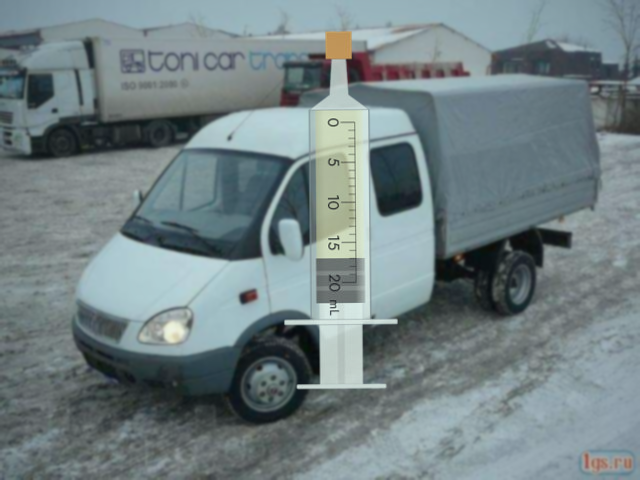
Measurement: 17 mL
